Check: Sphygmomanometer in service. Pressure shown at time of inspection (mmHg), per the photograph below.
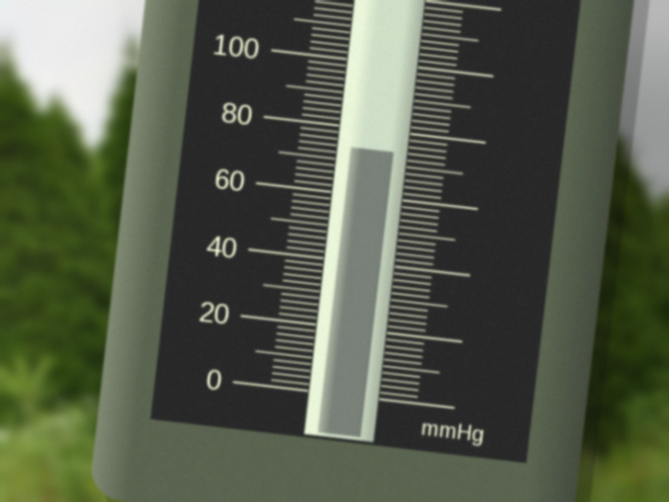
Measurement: 74 mmHg
